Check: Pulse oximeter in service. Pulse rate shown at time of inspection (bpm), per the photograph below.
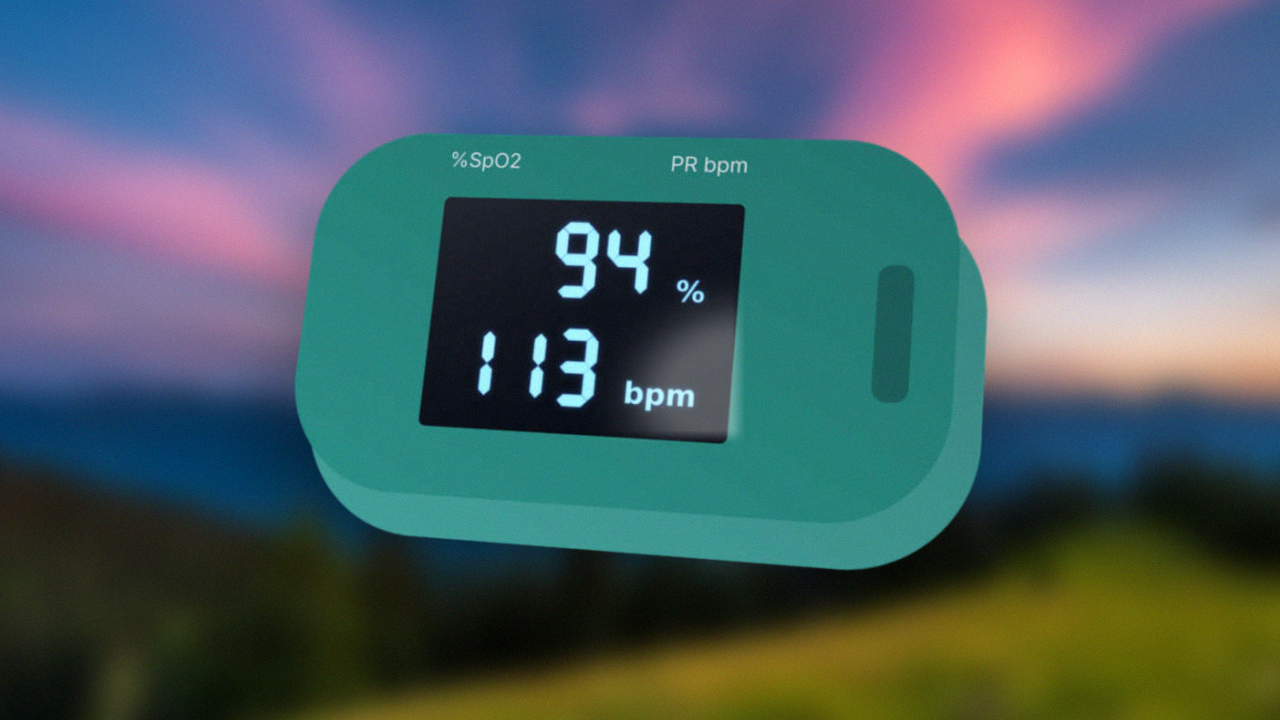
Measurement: 113 bpm
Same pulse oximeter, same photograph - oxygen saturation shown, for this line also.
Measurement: 94 %
